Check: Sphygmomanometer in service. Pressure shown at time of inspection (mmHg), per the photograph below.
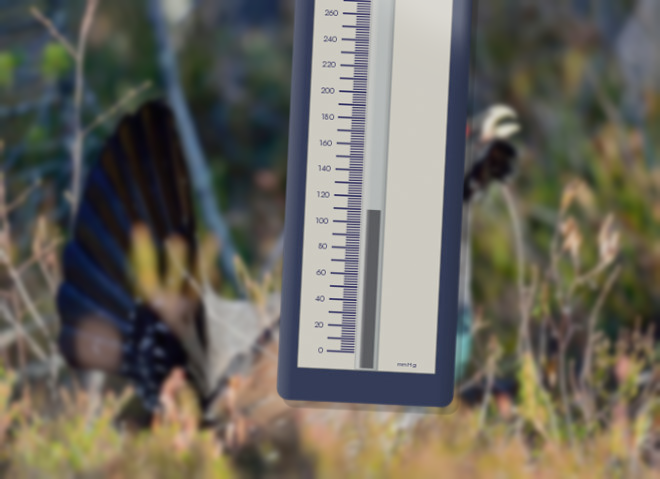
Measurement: 110 mmHg
